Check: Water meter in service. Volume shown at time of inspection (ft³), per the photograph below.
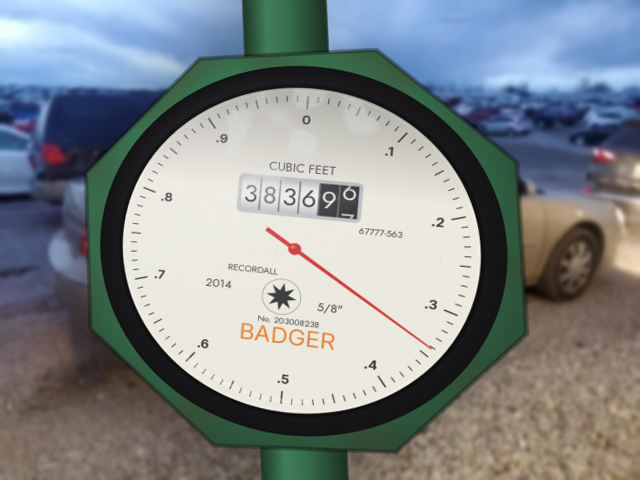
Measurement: 383696.34 ft³
